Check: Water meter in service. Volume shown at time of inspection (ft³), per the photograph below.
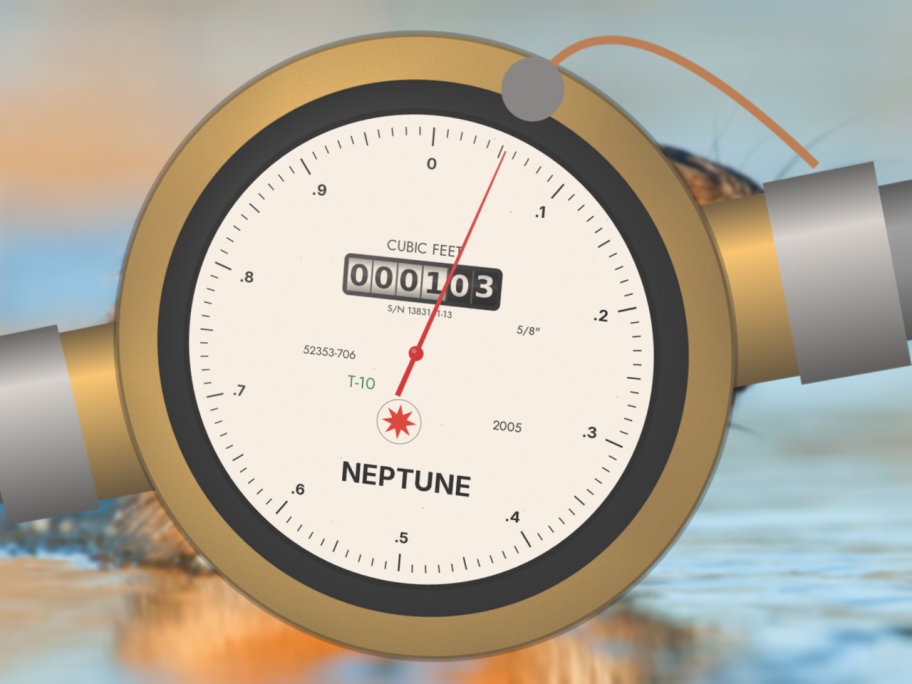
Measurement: 103.05 ft³
